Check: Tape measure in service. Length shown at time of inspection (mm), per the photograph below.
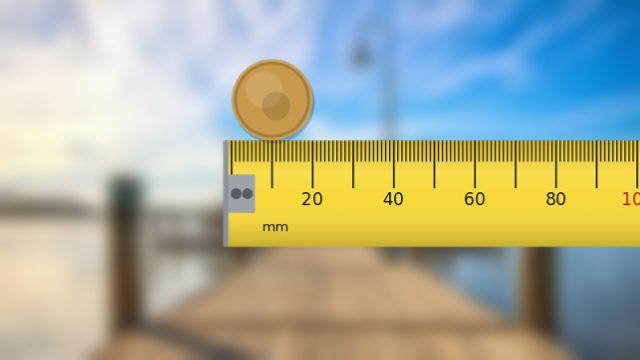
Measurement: 20 mm
